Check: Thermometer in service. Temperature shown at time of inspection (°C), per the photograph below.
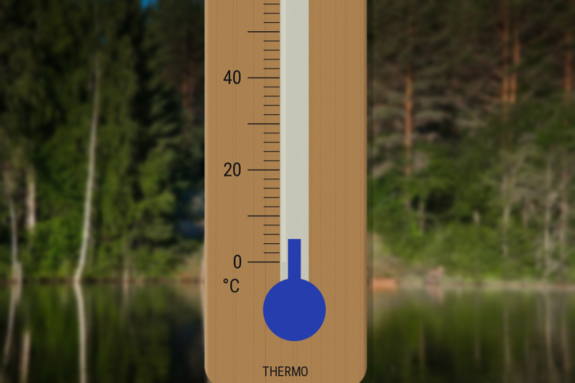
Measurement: 5 °C
